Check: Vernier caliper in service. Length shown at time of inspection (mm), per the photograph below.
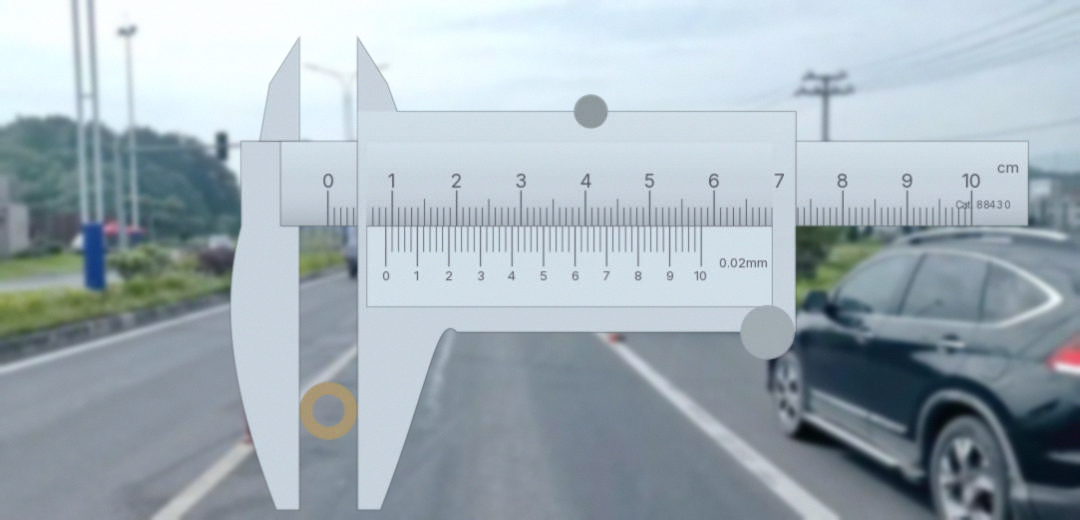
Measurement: 9.0 mm
